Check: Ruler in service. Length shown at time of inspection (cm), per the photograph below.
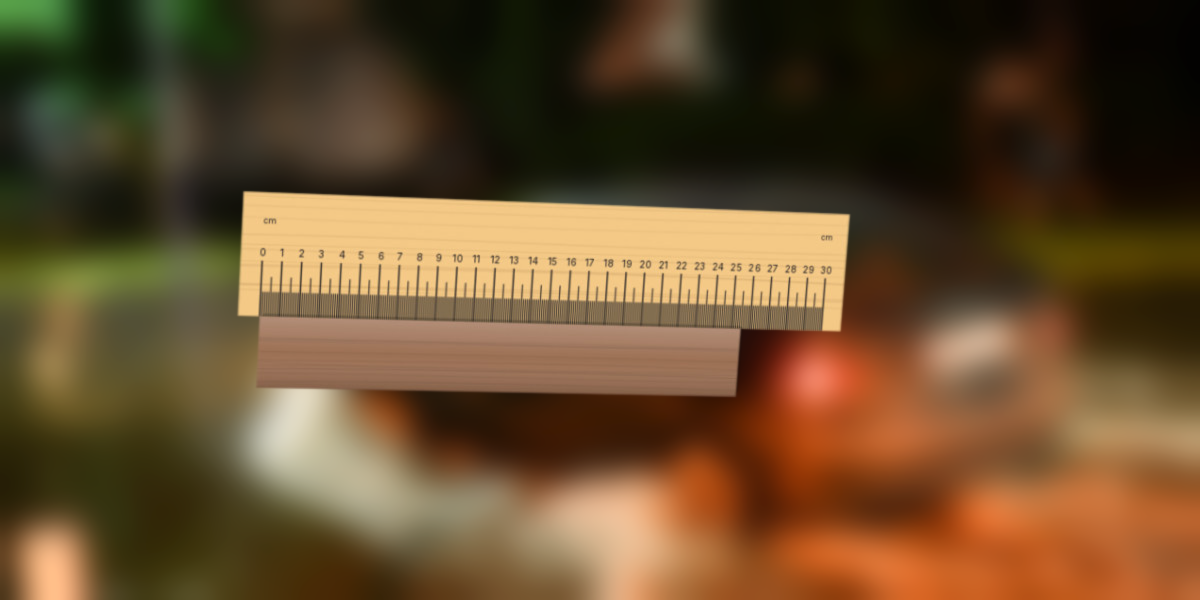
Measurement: 25.5 cm
